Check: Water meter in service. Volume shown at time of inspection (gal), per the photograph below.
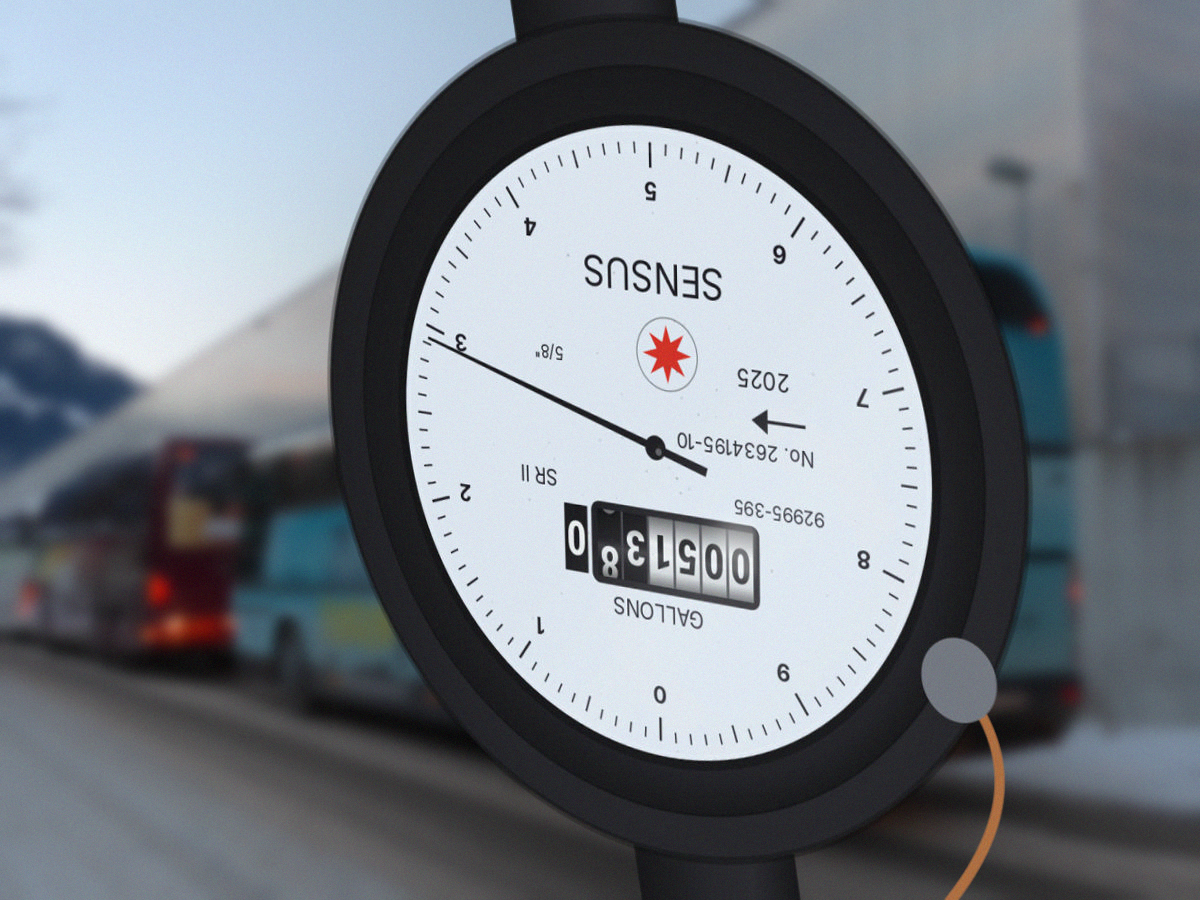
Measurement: 51382.9 gal
